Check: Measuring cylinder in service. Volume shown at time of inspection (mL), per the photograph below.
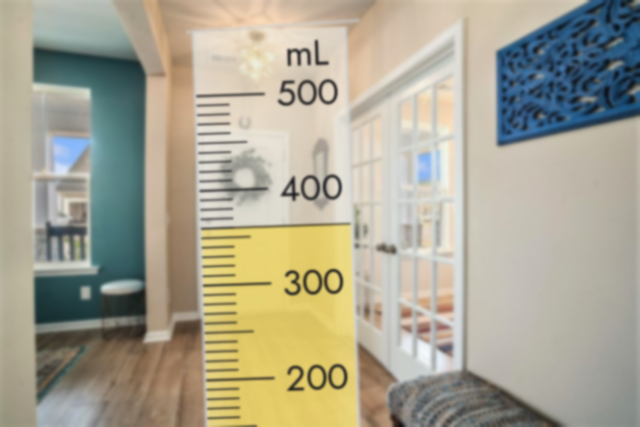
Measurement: 360 mL
